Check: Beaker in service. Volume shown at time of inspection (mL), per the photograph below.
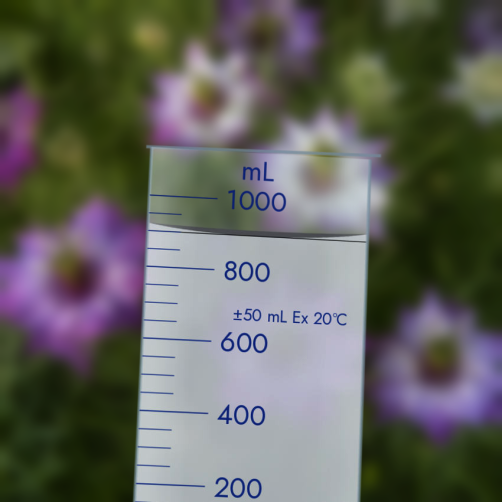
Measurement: 900 mL
